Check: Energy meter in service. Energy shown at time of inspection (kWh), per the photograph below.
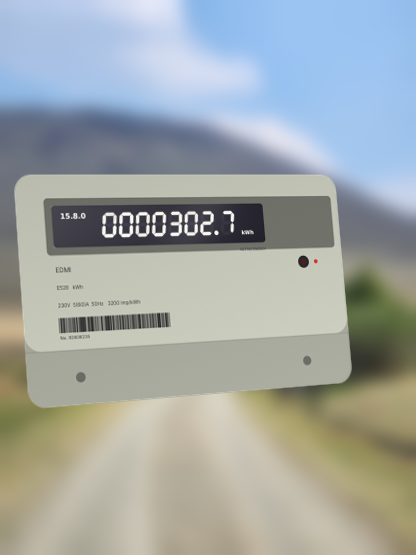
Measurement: 302.7 kWh
